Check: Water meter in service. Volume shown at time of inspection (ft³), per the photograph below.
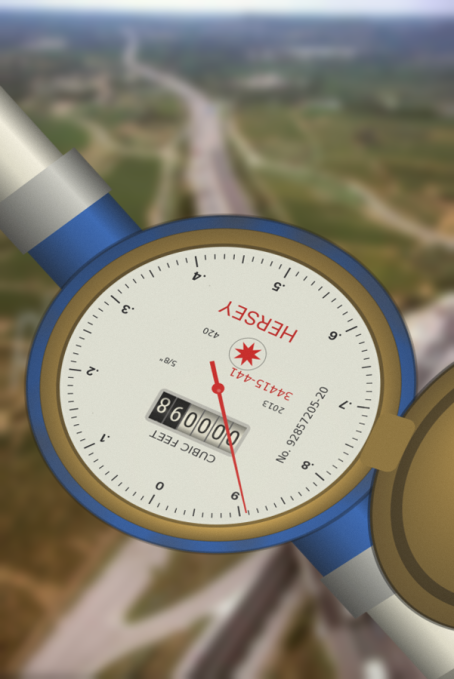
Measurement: 97.89 ft³
